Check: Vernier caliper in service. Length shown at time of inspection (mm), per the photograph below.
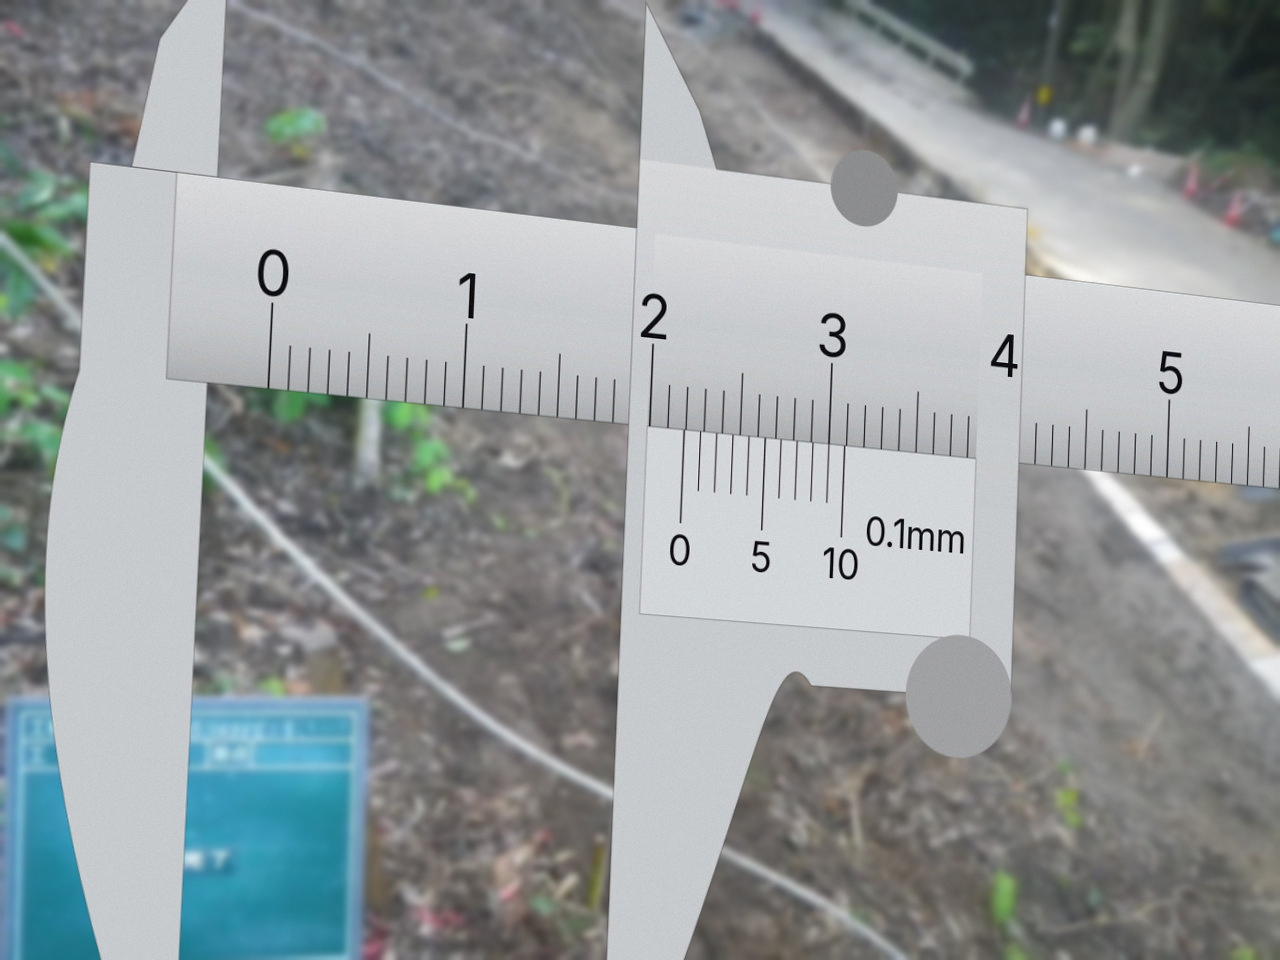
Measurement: 21.9 mm
